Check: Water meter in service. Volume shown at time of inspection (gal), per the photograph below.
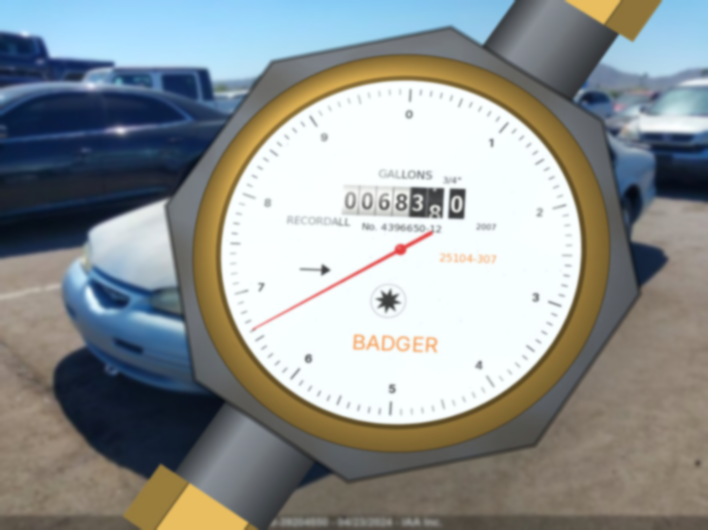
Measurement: 68376.6 gal
